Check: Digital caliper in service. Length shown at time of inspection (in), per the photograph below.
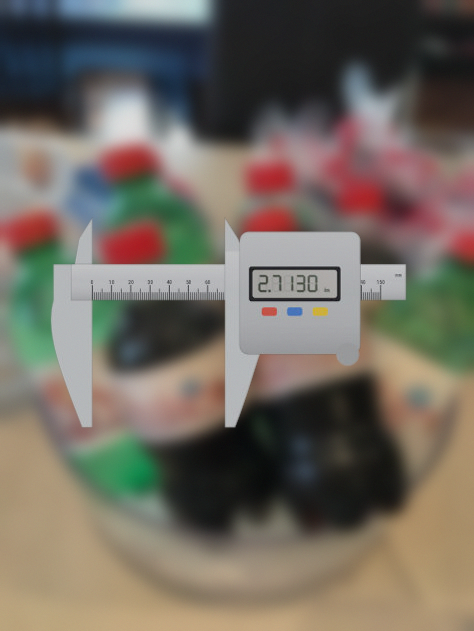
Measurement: 2.7130 in
